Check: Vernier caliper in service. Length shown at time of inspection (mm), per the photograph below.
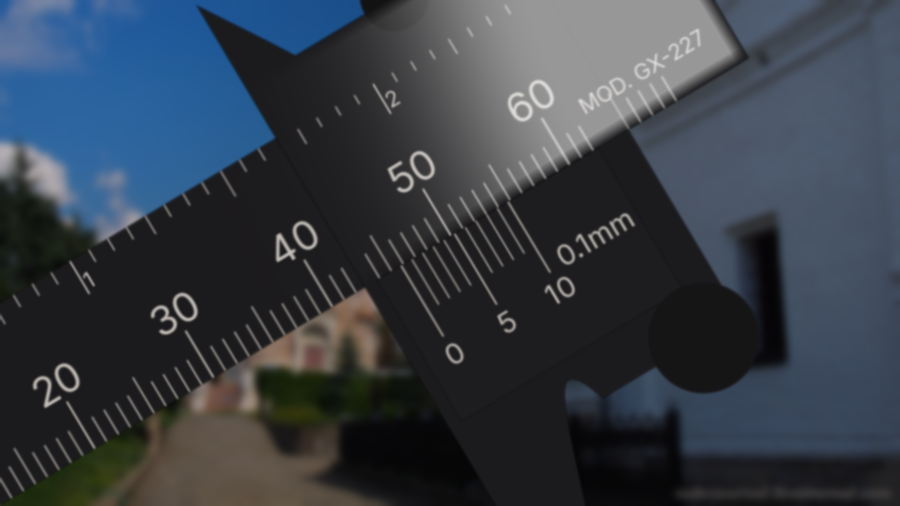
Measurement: 45.8 mm
